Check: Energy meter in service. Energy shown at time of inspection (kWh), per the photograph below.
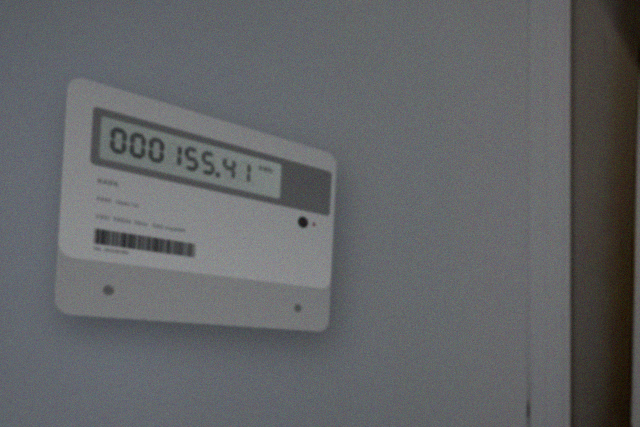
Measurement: 155.41 kWh
